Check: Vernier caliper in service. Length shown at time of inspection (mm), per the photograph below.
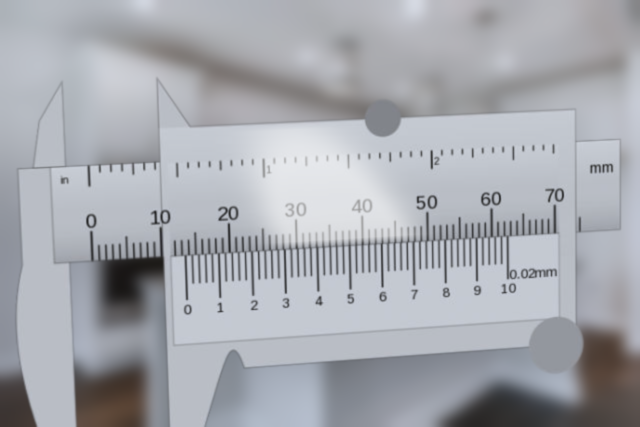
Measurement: 13.5 mm
